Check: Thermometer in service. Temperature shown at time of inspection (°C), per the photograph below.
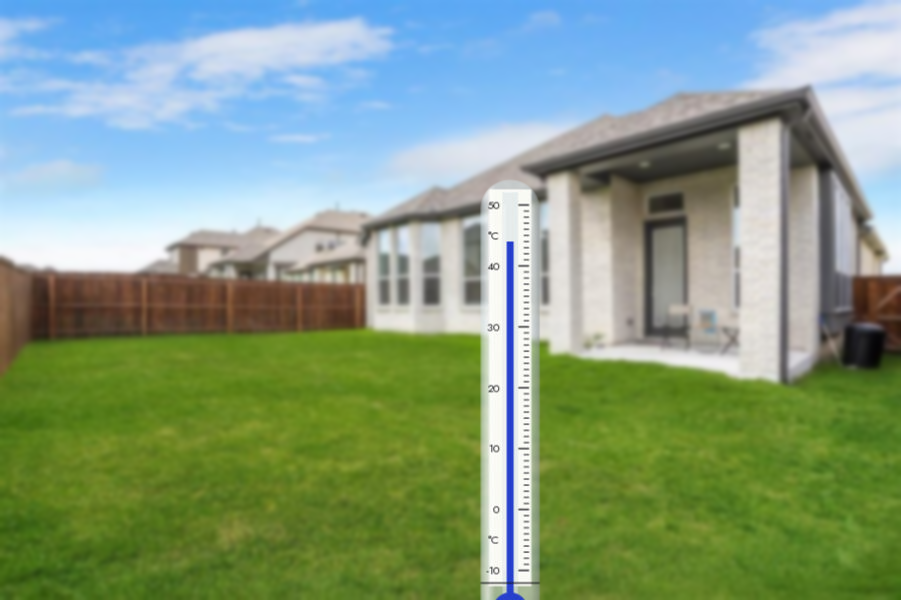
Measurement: 44 °C
